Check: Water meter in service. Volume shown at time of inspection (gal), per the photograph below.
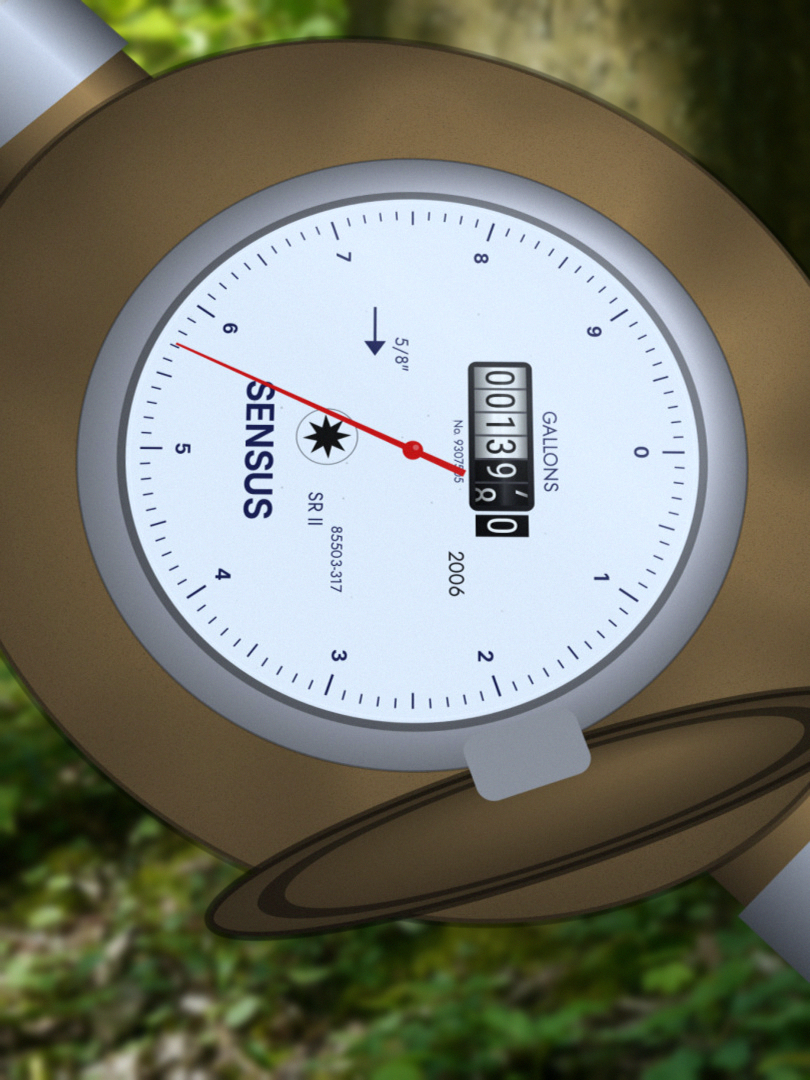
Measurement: 13975.7 gal
